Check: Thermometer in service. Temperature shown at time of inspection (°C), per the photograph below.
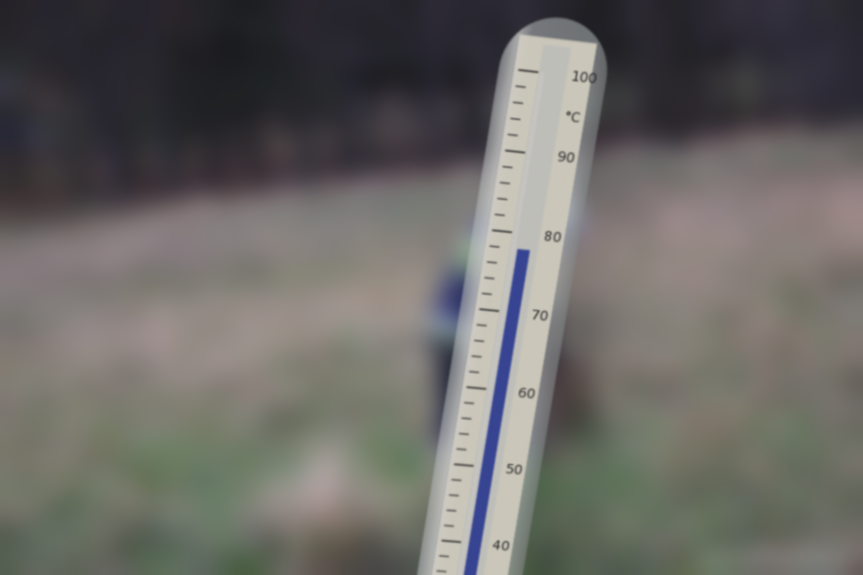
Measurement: 78 °C
